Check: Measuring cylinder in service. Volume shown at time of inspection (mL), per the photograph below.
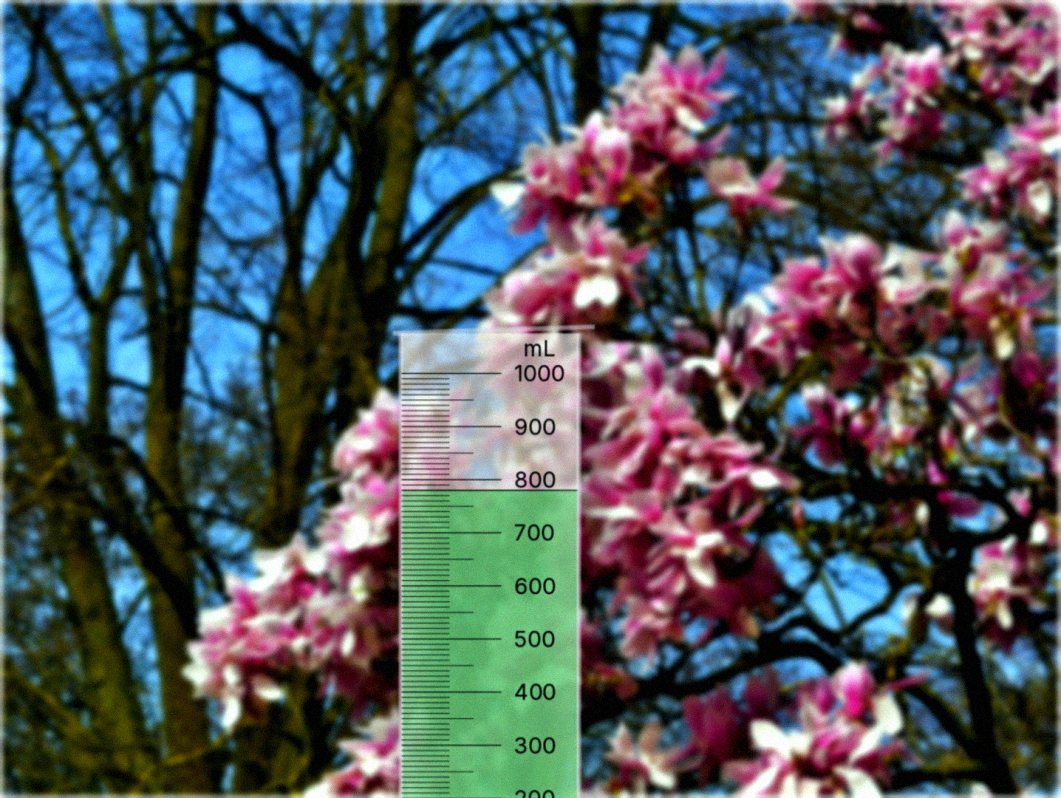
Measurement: 780 mL
